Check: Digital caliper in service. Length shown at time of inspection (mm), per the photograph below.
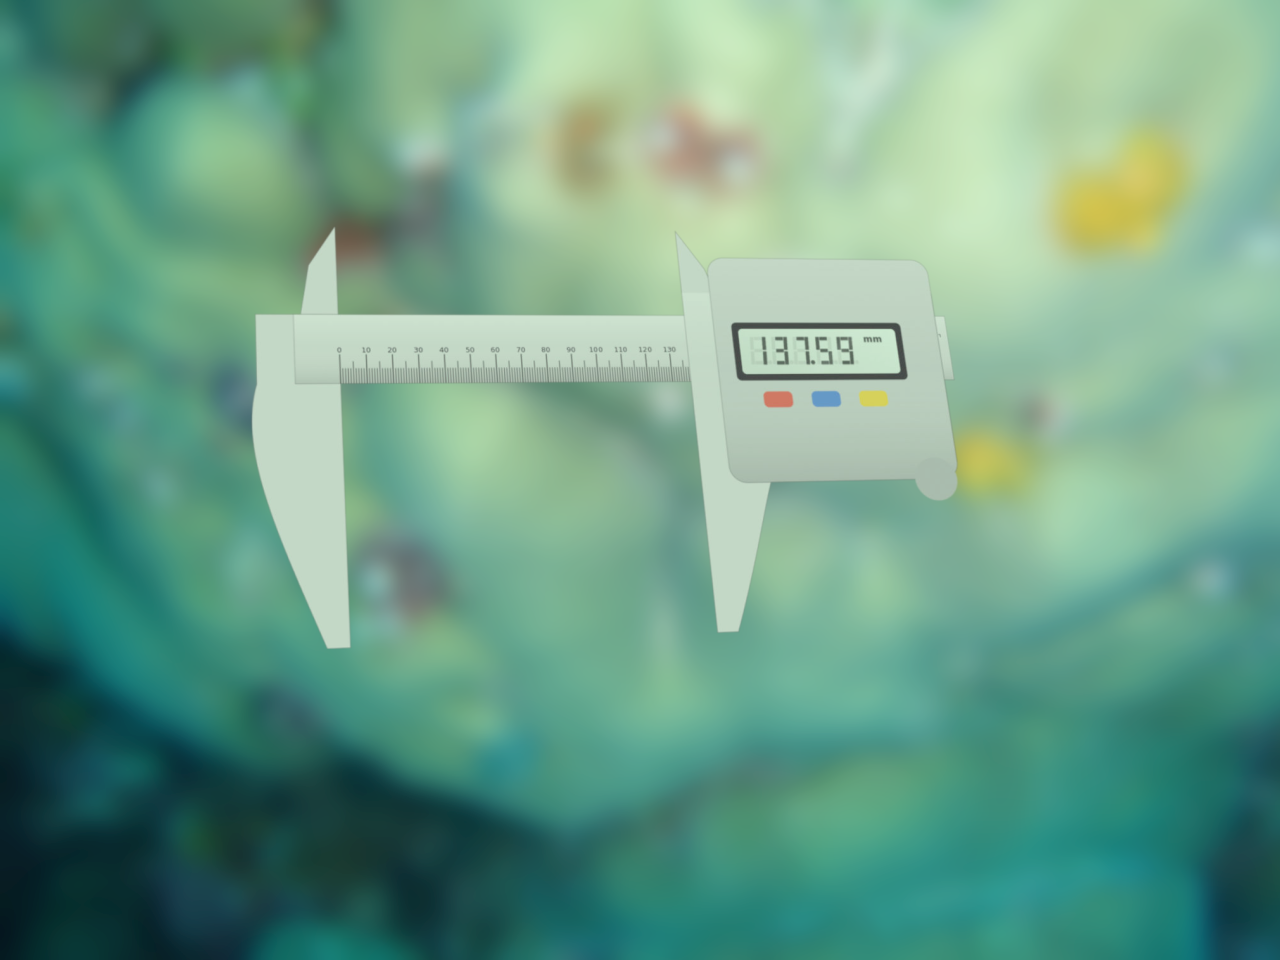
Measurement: 137.59 mm
